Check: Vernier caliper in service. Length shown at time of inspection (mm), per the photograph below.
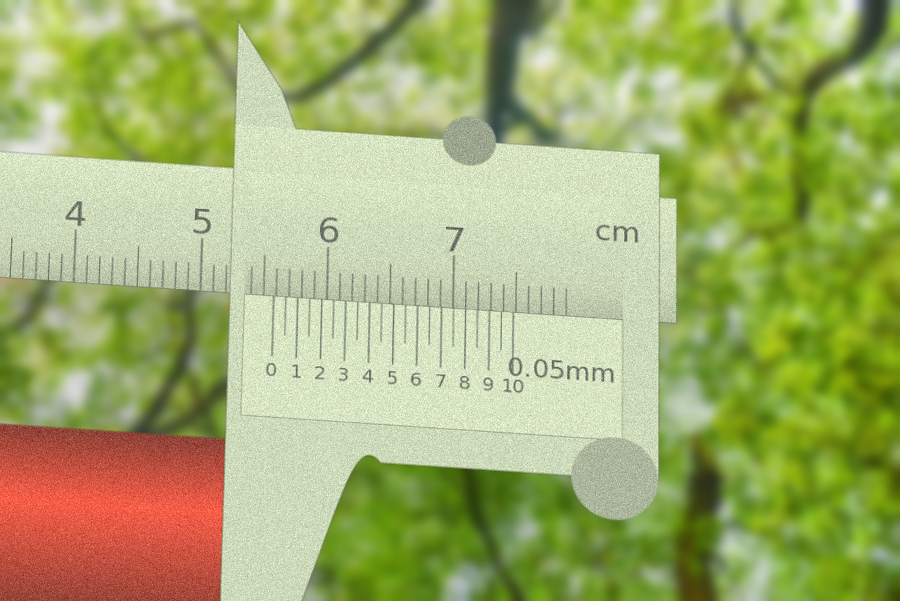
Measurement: 55.8 mm
